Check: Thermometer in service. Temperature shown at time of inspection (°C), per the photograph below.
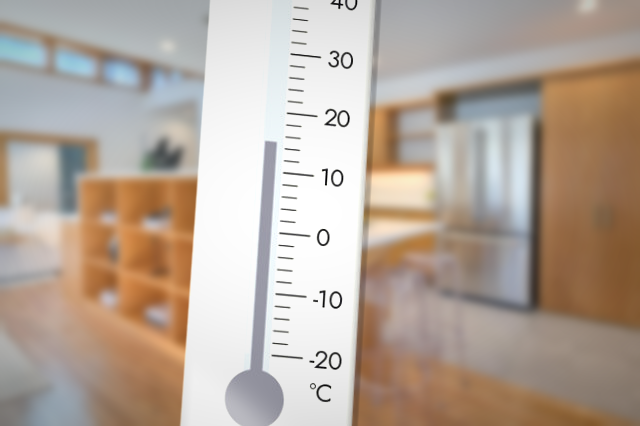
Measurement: 15 °C
